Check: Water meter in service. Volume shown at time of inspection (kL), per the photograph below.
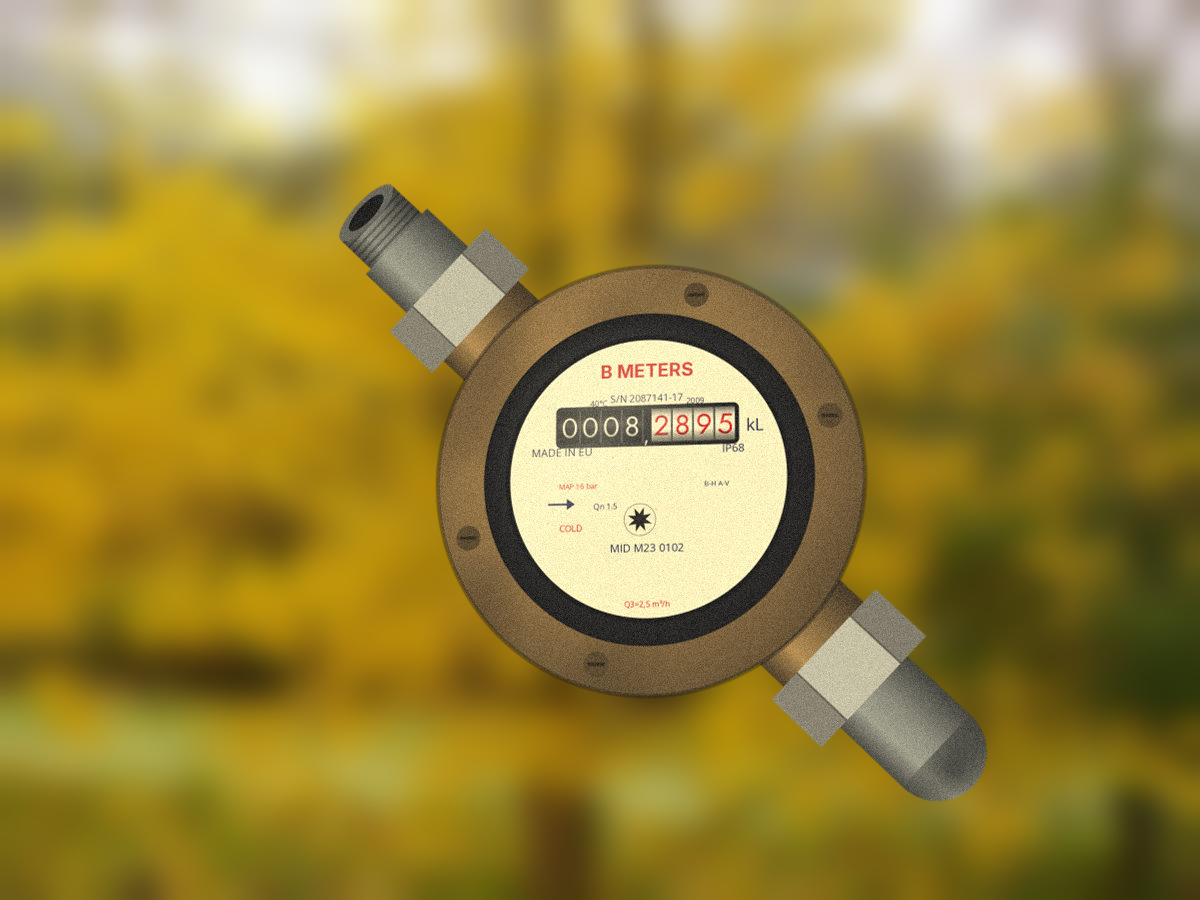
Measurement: 8.2895 kL
